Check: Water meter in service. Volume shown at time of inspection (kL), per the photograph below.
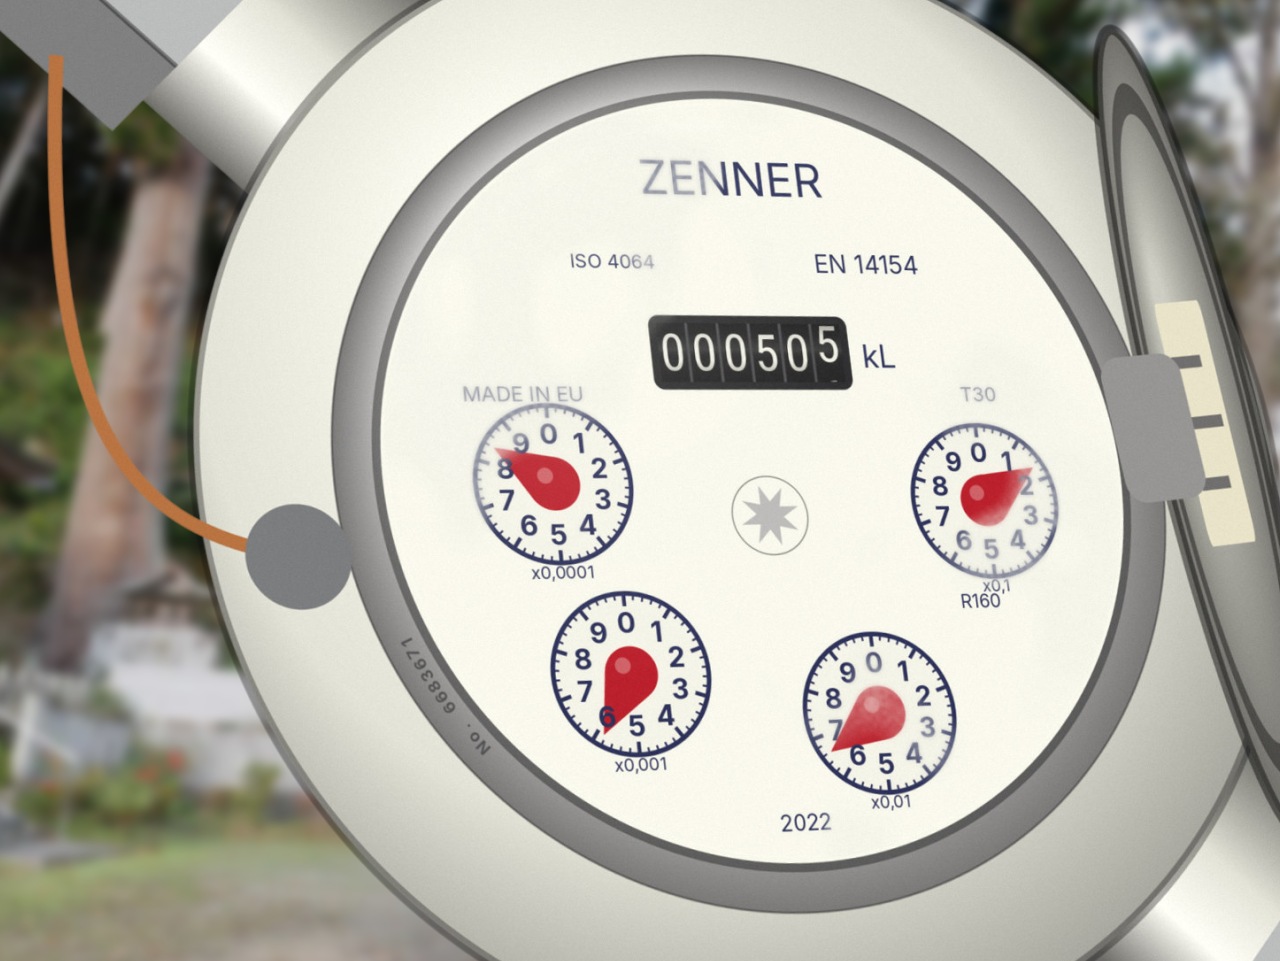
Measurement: 505.1658 kL
